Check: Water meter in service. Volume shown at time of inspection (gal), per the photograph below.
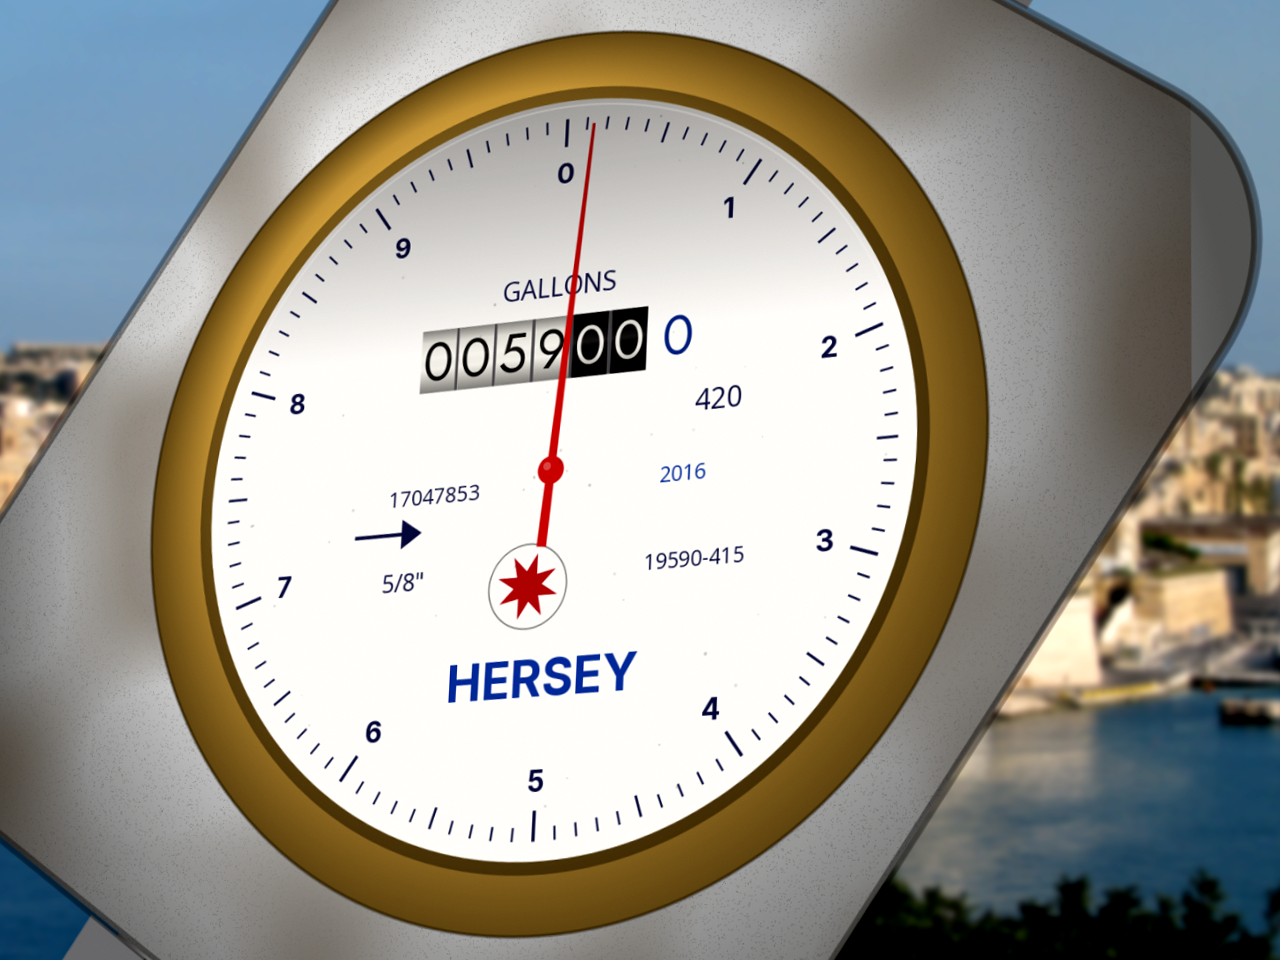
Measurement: 59000.1 gal
